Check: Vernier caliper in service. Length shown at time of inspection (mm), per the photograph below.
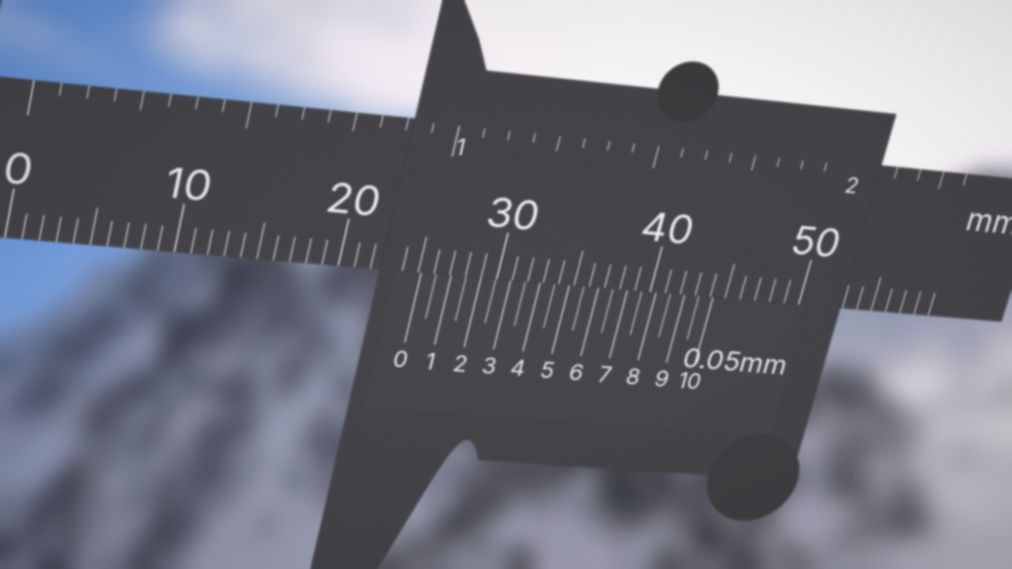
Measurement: 25.2 mm
